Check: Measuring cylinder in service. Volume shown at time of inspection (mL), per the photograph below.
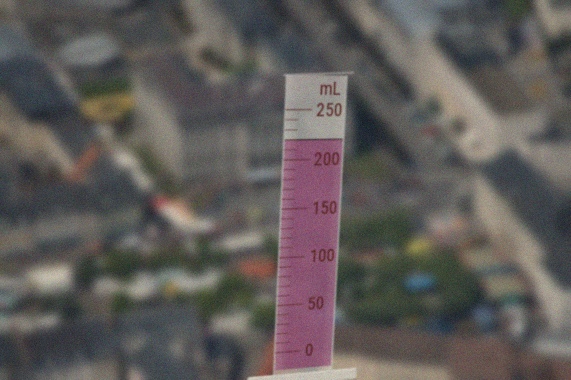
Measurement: 220 mL
